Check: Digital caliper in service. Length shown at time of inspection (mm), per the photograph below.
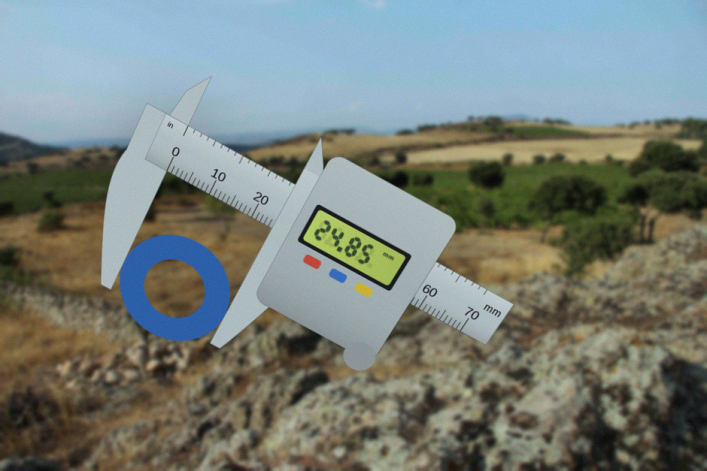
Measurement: 24.85 mm
